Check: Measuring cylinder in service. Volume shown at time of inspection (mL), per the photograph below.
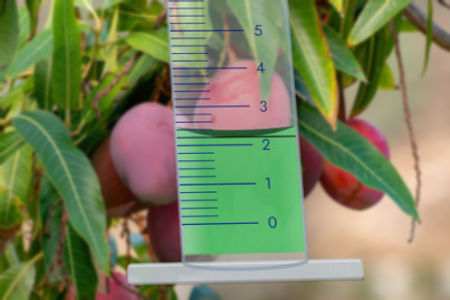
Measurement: 2.2 mL
